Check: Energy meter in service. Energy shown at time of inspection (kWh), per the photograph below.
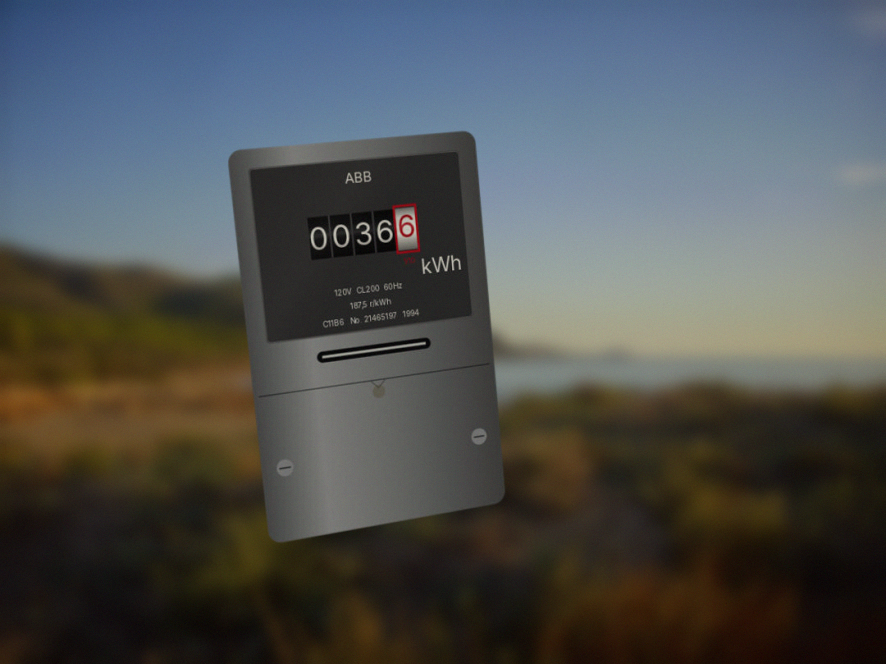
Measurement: 36.6 kWh
